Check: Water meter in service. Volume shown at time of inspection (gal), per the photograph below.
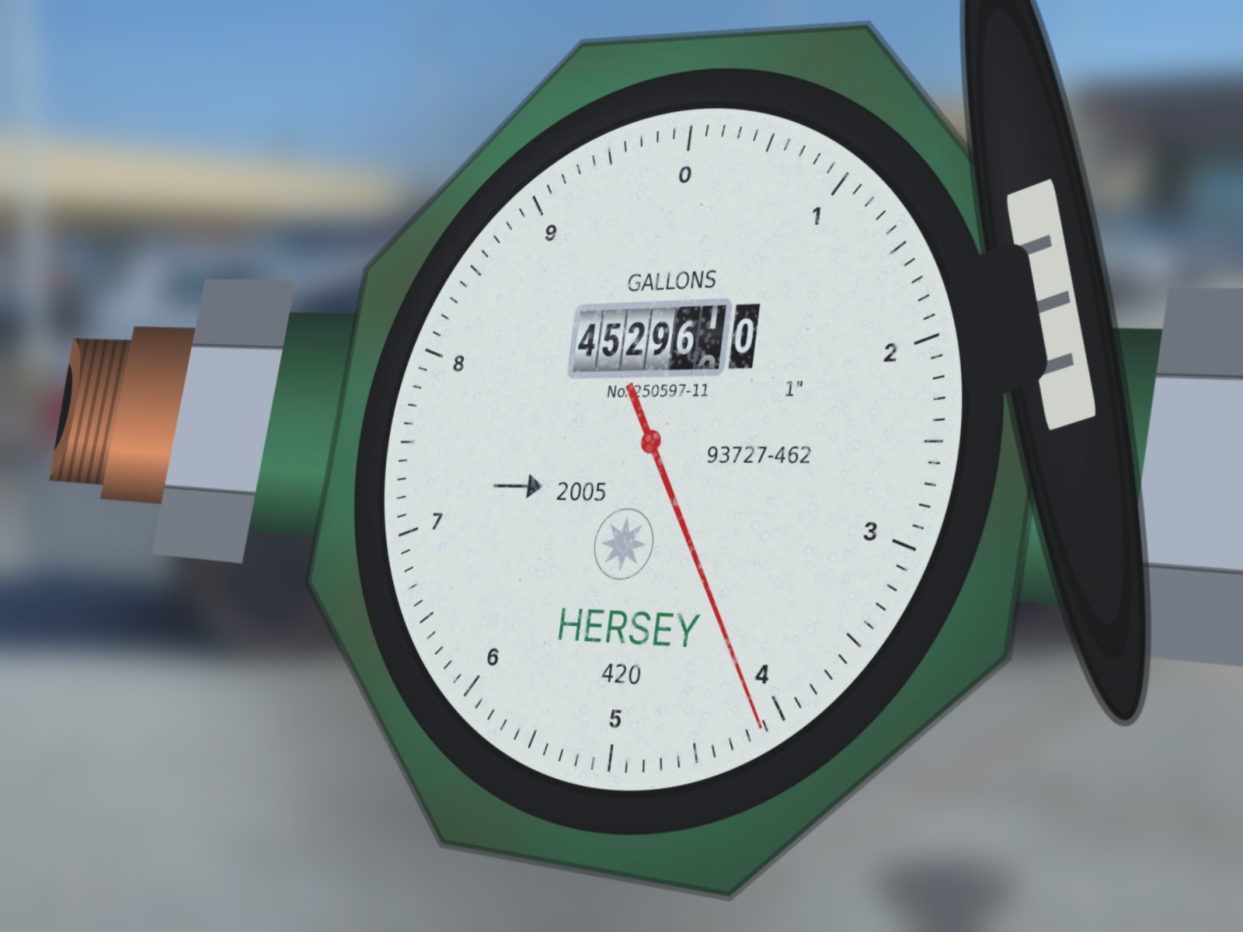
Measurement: 4529614.1 gal
